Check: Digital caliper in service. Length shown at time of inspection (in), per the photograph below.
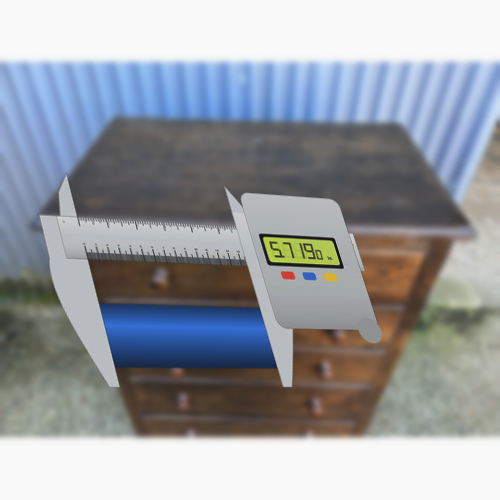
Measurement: 5.7190 in
